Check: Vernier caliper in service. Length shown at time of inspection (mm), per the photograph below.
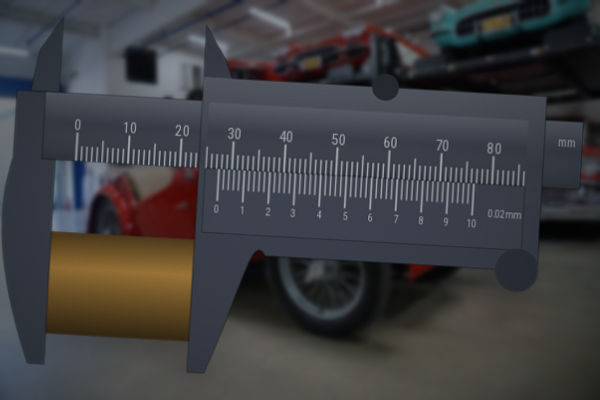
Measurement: 27.5 mm
